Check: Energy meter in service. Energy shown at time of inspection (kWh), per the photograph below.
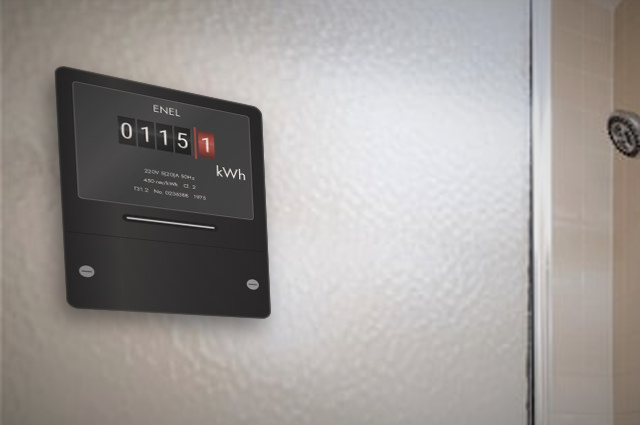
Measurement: 115.1 kWh
